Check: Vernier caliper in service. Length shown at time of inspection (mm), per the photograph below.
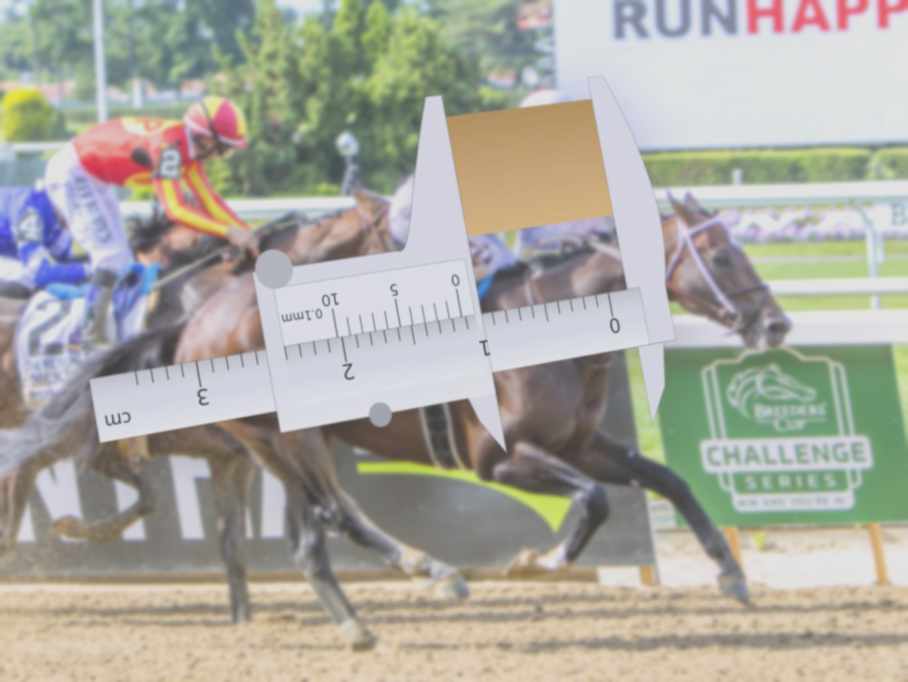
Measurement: 11.3 mm
